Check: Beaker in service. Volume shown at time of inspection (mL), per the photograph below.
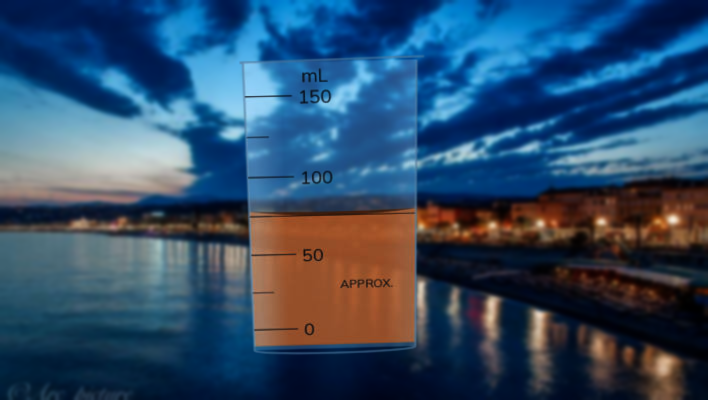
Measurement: 75 mL
